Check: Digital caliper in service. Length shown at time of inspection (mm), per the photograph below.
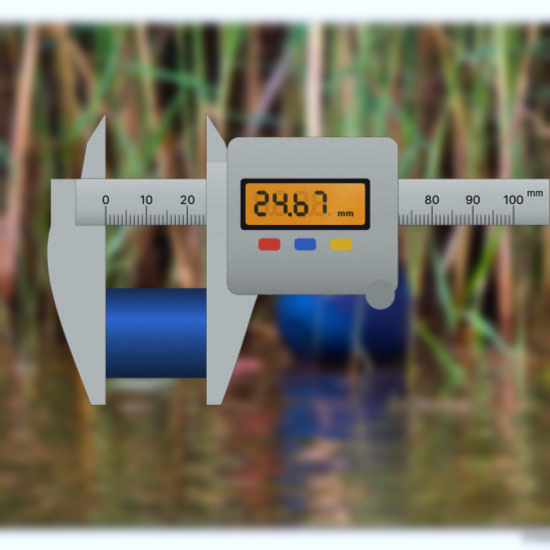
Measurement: 24.67 mm
